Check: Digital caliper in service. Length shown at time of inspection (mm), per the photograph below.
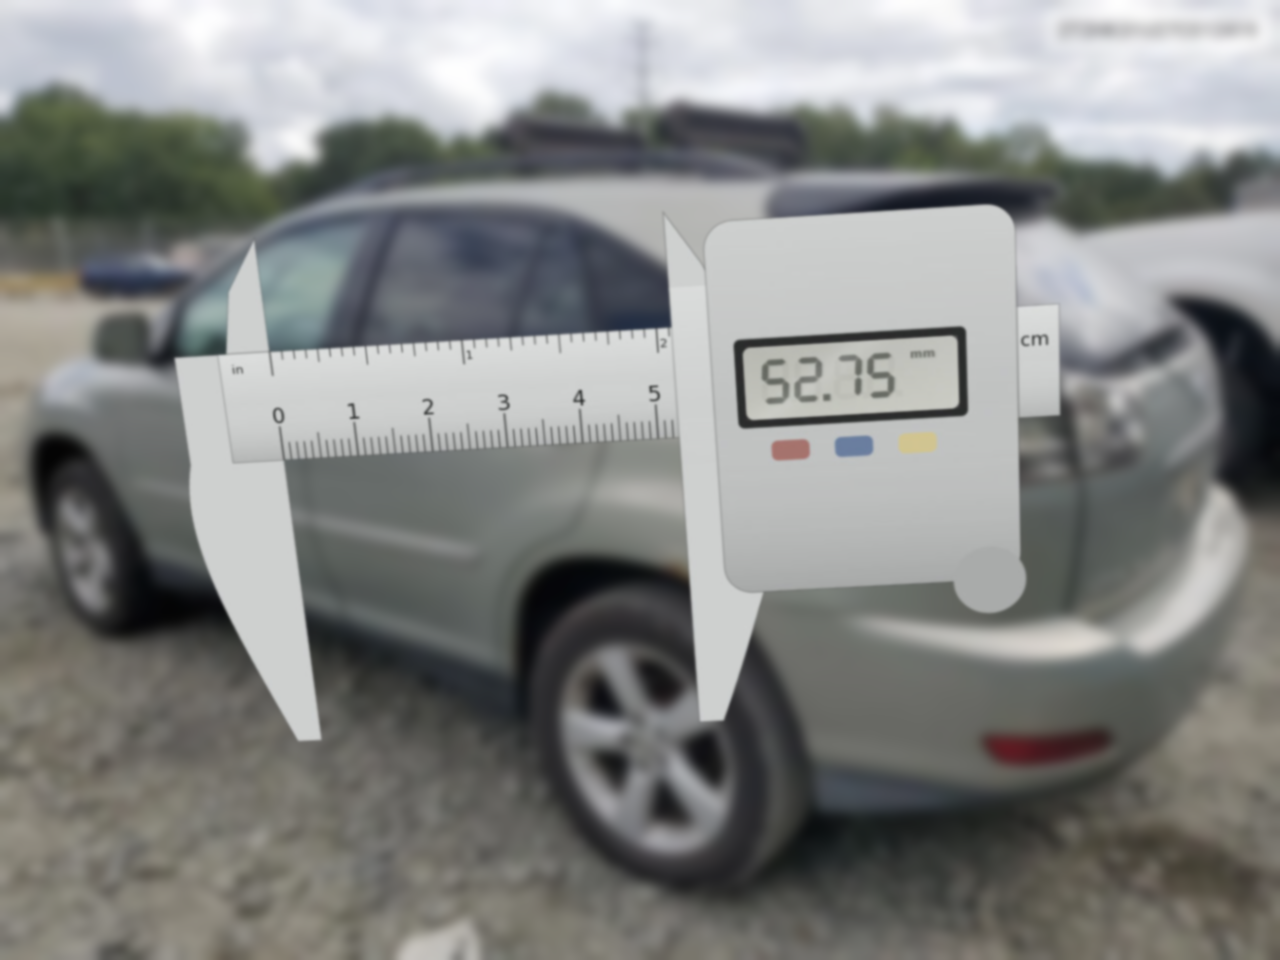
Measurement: 52.75 mm
